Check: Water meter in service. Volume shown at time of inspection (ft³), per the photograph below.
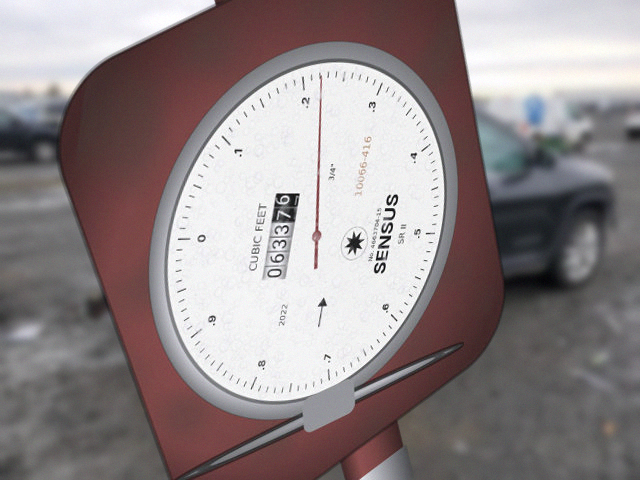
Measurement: 63376.22 ft³
